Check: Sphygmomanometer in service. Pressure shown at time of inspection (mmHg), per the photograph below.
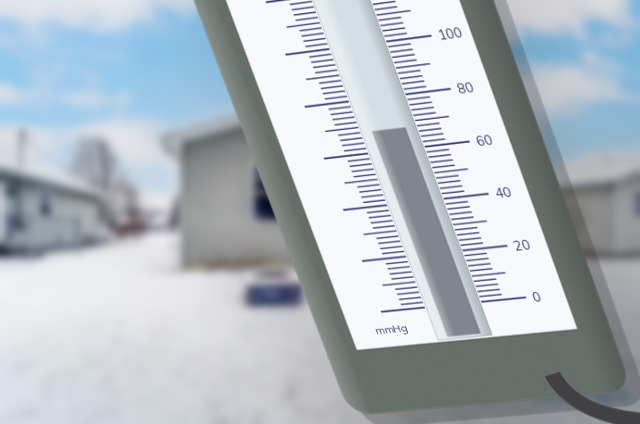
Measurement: 68 mmHg
